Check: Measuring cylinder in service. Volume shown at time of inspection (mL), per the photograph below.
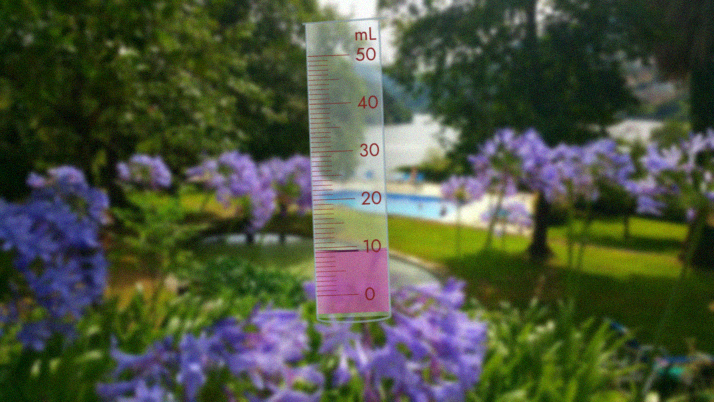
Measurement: 9 mL
